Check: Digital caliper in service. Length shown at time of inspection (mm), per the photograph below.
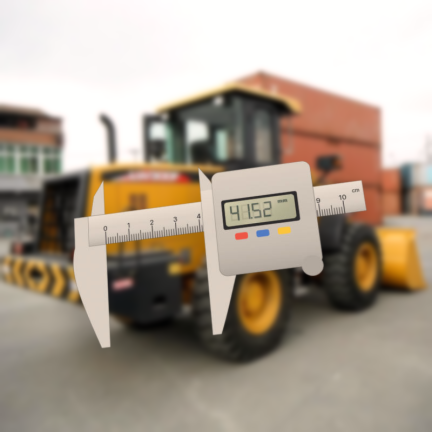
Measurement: 41.52 mm
